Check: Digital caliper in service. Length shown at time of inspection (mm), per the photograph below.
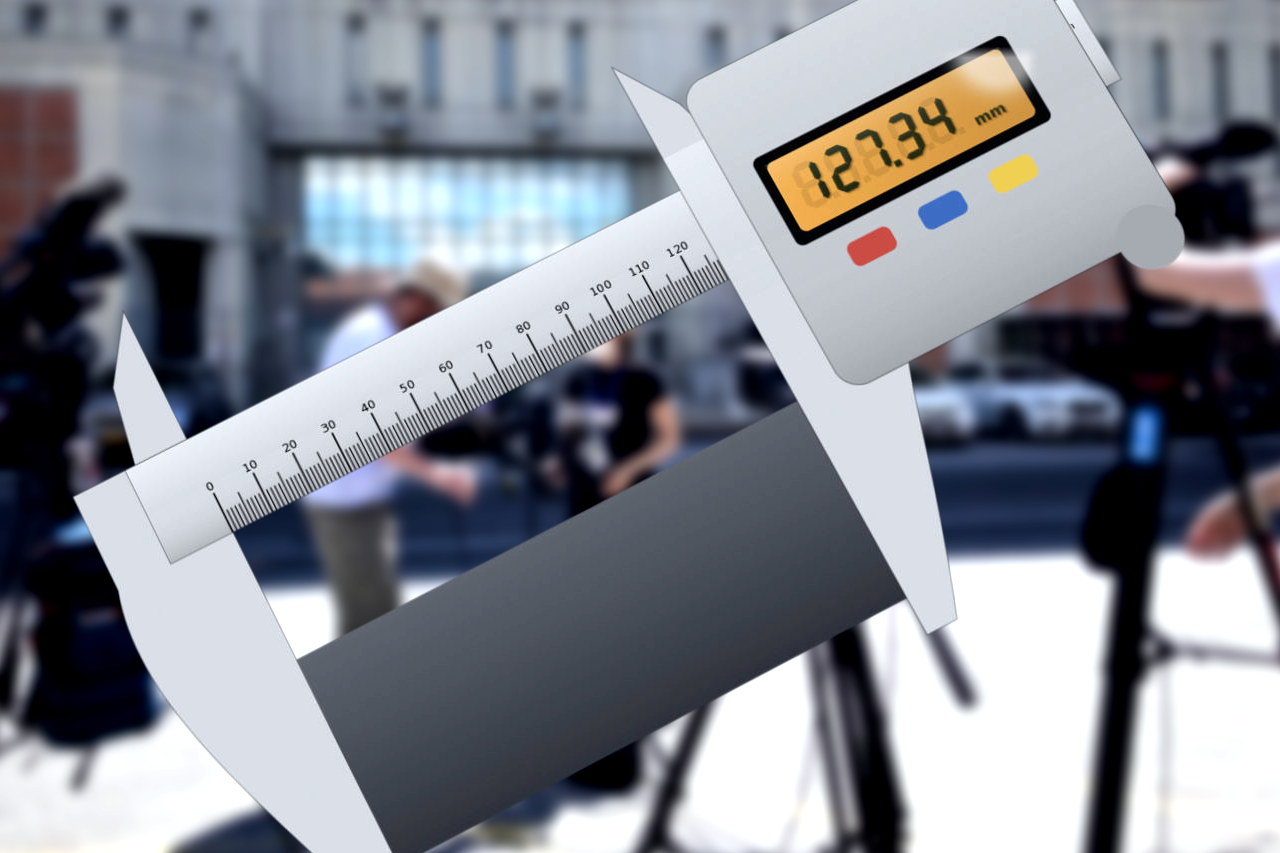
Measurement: 127.34 mm
